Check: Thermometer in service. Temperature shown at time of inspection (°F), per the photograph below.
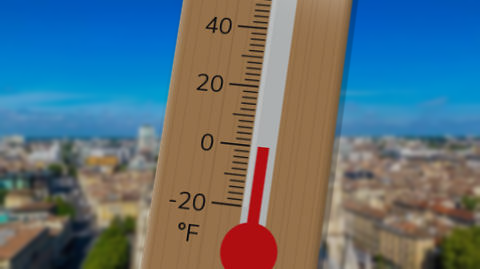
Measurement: 0 °F
